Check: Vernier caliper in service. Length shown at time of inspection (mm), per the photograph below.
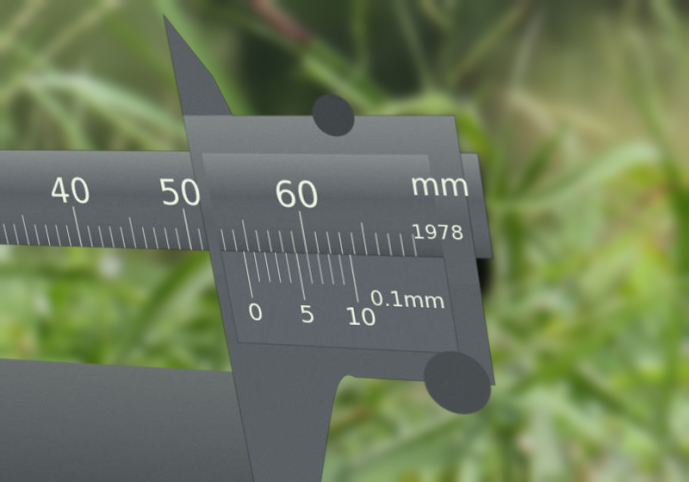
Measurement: 54.6 mm
